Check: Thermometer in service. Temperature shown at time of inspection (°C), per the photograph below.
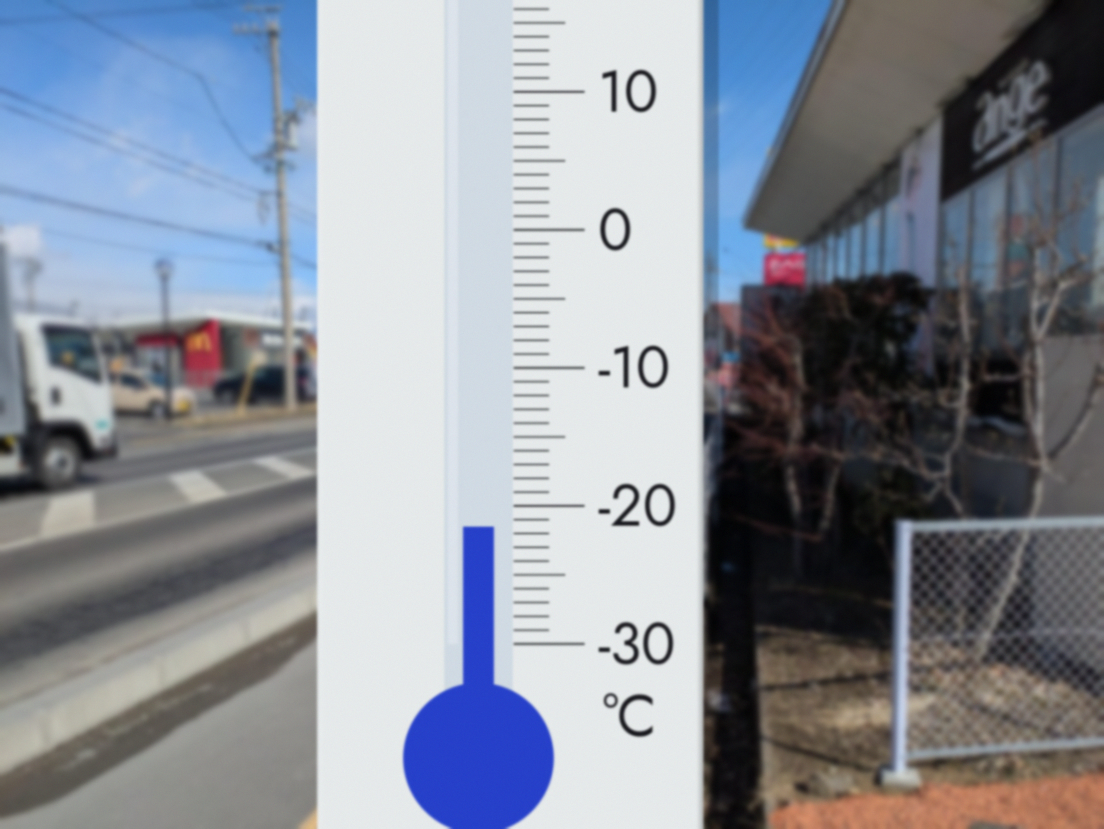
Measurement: -21.5 °C
